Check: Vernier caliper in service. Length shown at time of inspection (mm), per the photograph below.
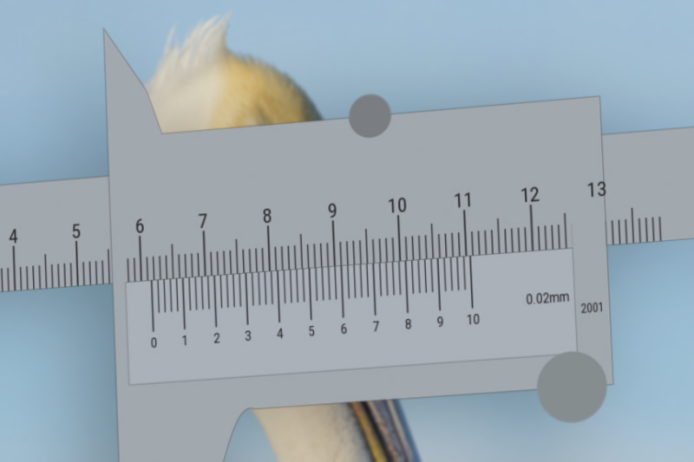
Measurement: 61.6 mm
